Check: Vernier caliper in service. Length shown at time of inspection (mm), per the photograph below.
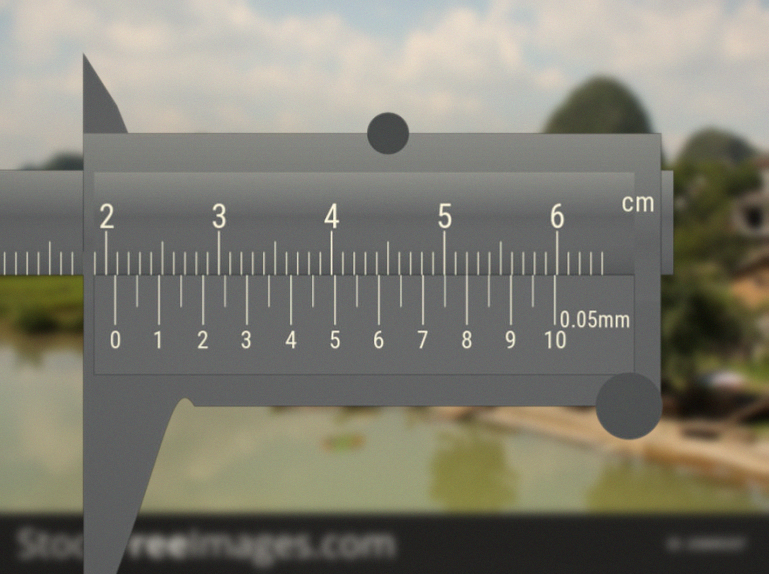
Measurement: 20.8 mm
